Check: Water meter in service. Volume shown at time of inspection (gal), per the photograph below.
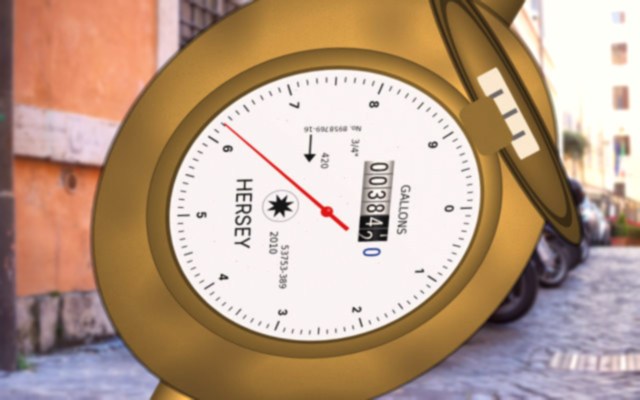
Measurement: 38416.2 gal
